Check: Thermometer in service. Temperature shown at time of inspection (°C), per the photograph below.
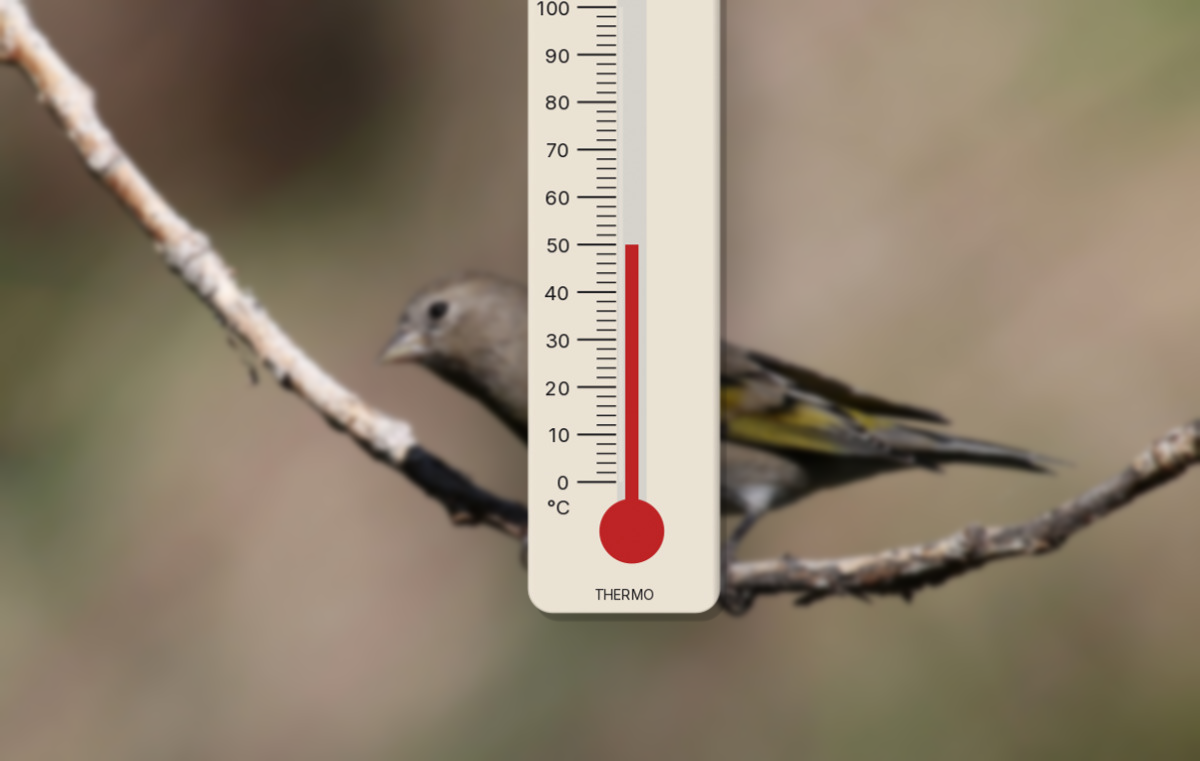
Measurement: 50 °C
